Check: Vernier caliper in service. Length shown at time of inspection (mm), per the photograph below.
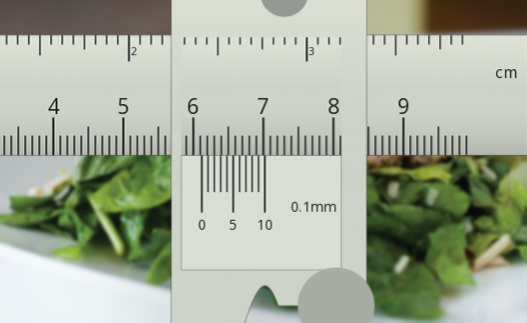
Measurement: 61.2 mm
